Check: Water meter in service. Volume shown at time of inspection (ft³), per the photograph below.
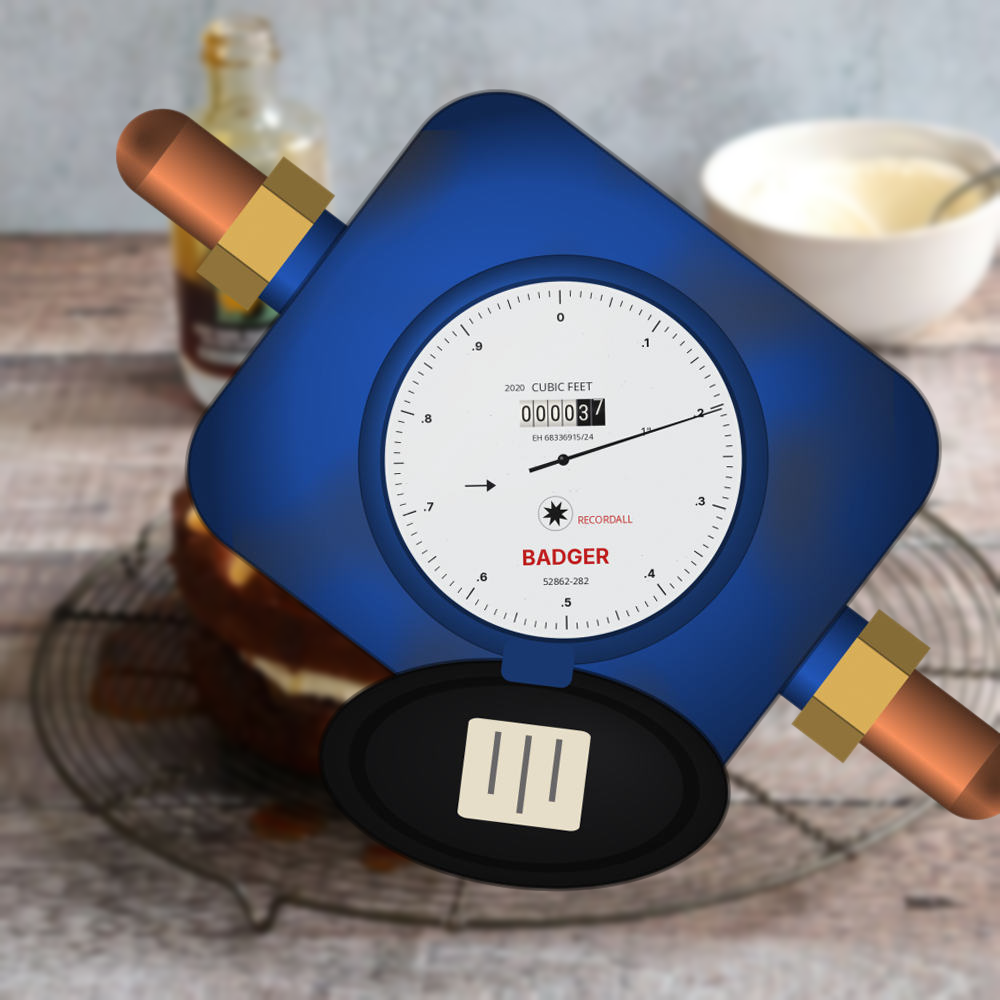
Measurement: 37.20 ft³
